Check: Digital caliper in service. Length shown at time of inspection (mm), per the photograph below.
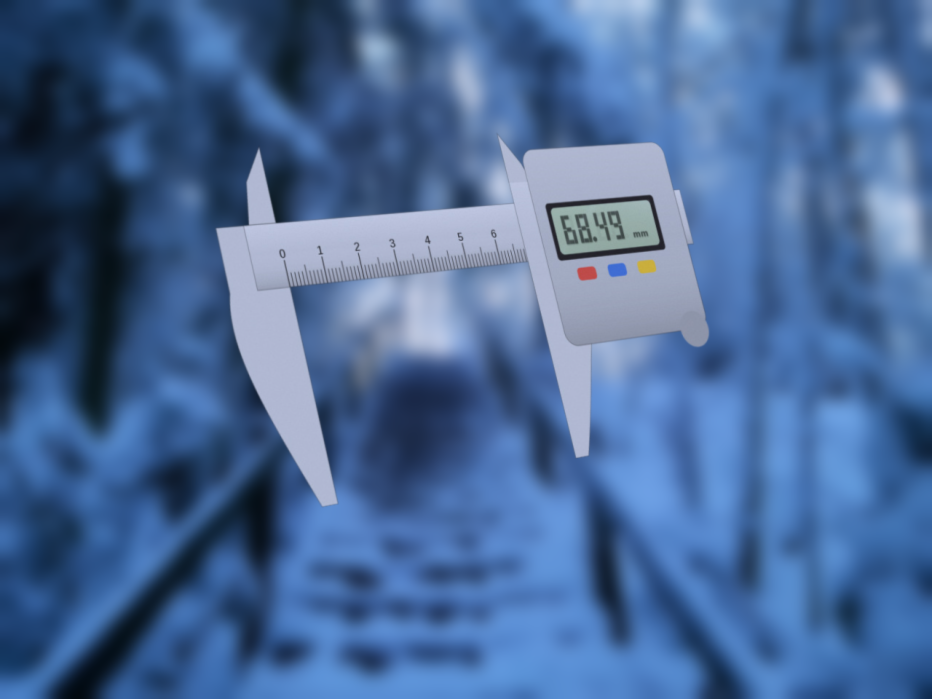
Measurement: 68.49 mm
